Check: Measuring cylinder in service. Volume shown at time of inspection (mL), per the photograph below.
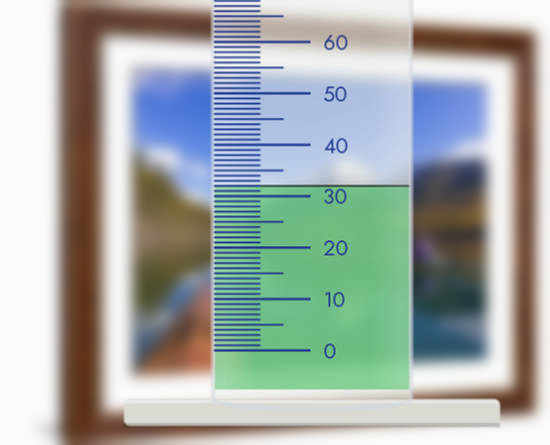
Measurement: 32 mL
